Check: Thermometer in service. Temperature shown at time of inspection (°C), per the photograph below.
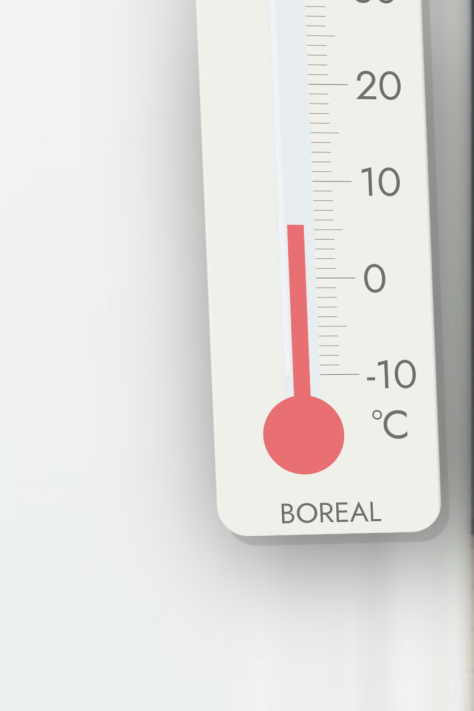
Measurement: 5.5 °C
